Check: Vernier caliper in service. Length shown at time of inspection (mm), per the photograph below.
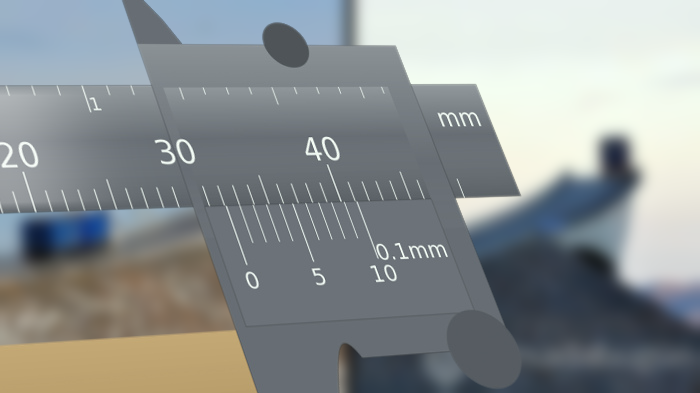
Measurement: 32.1 mm
